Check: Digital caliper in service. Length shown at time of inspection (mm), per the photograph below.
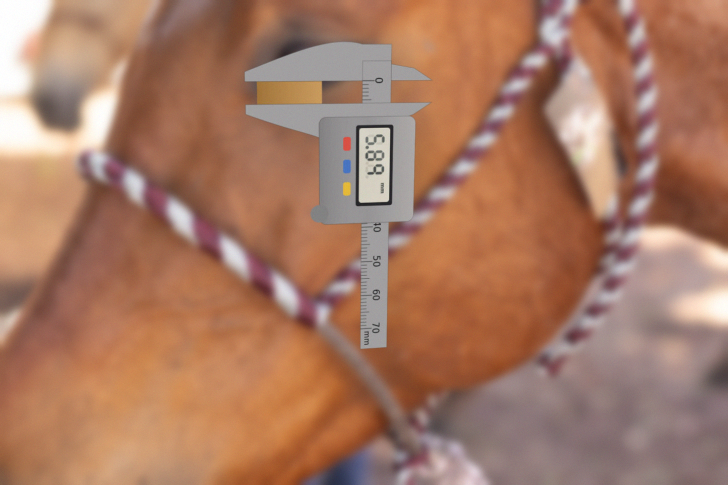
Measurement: 5.89 mm
